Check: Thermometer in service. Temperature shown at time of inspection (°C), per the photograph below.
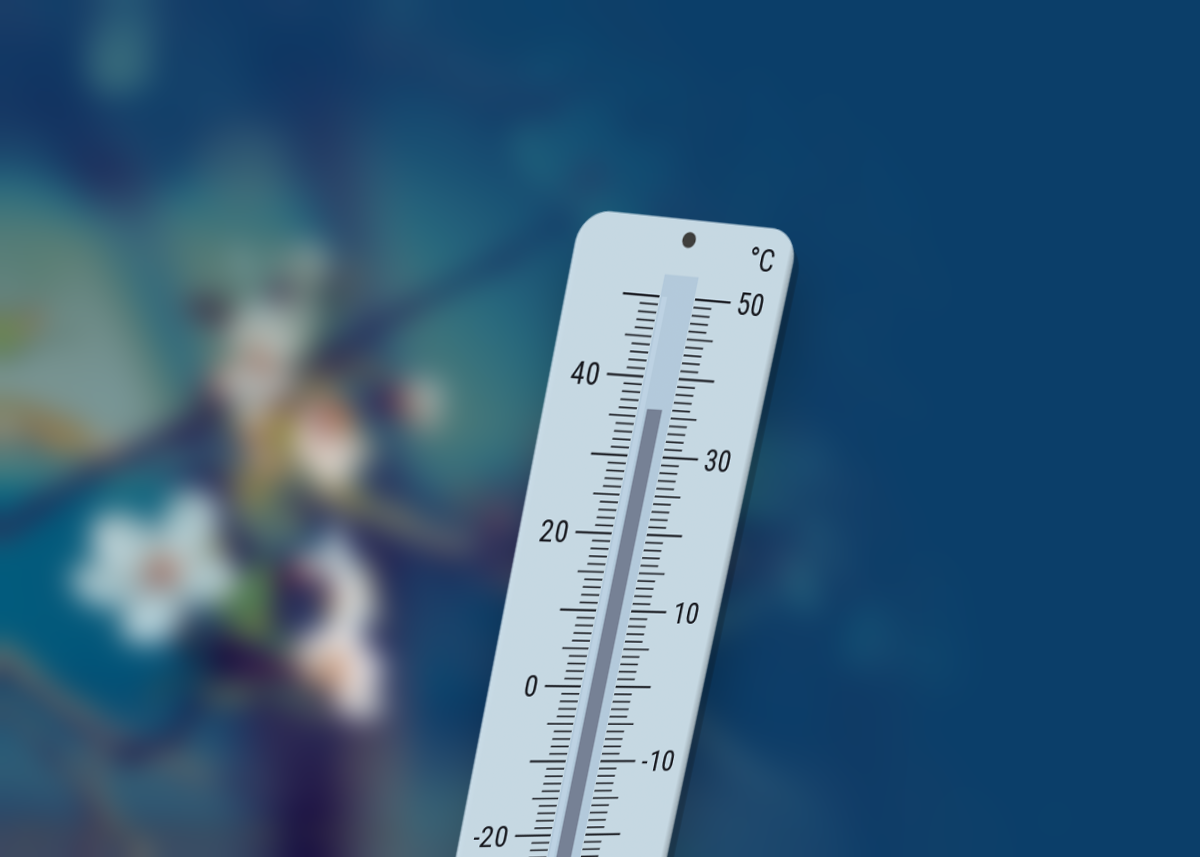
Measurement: 36 °C
